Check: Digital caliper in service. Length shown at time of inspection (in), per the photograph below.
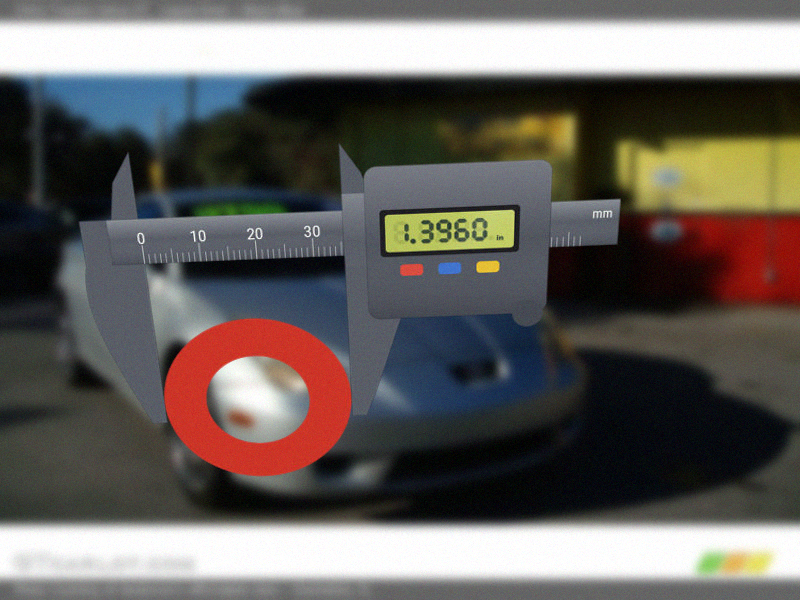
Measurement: 1.3960 in
